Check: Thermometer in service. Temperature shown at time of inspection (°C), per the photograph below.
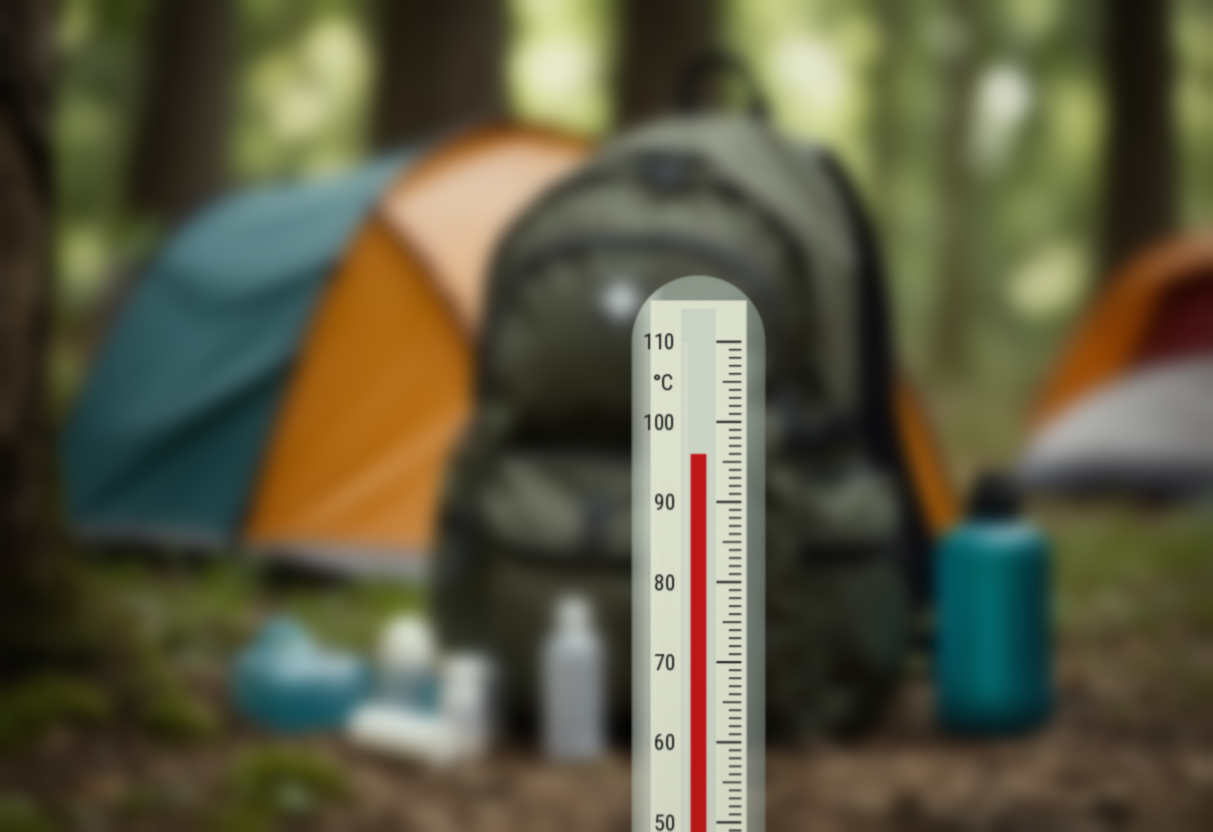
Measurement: 96 °C
